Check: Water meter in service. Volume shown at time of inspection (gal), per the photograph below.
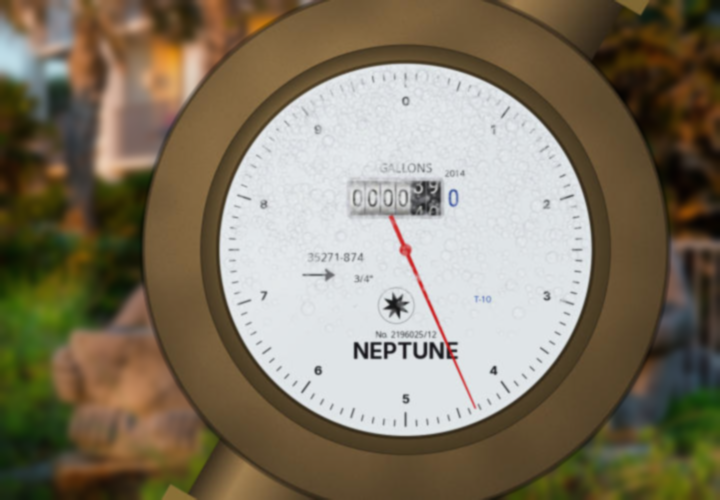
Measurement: 394.3 gal
